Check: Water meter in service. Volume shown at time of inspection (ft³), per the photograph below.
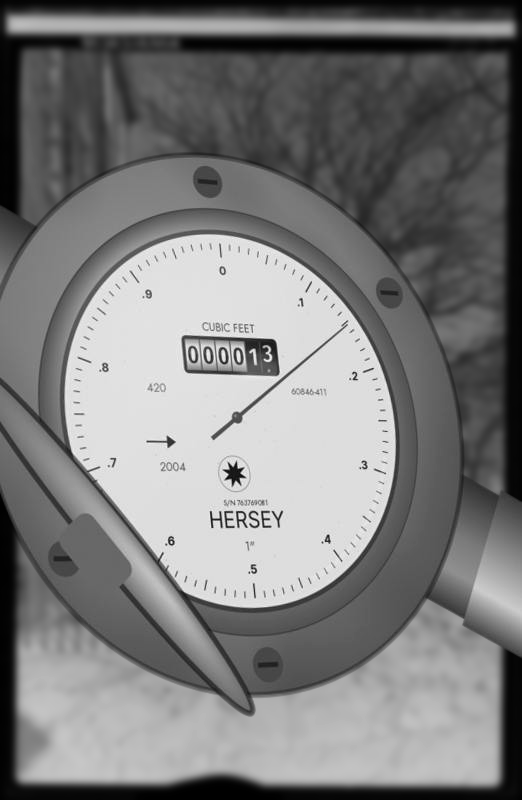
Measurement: 13.15 ft³
